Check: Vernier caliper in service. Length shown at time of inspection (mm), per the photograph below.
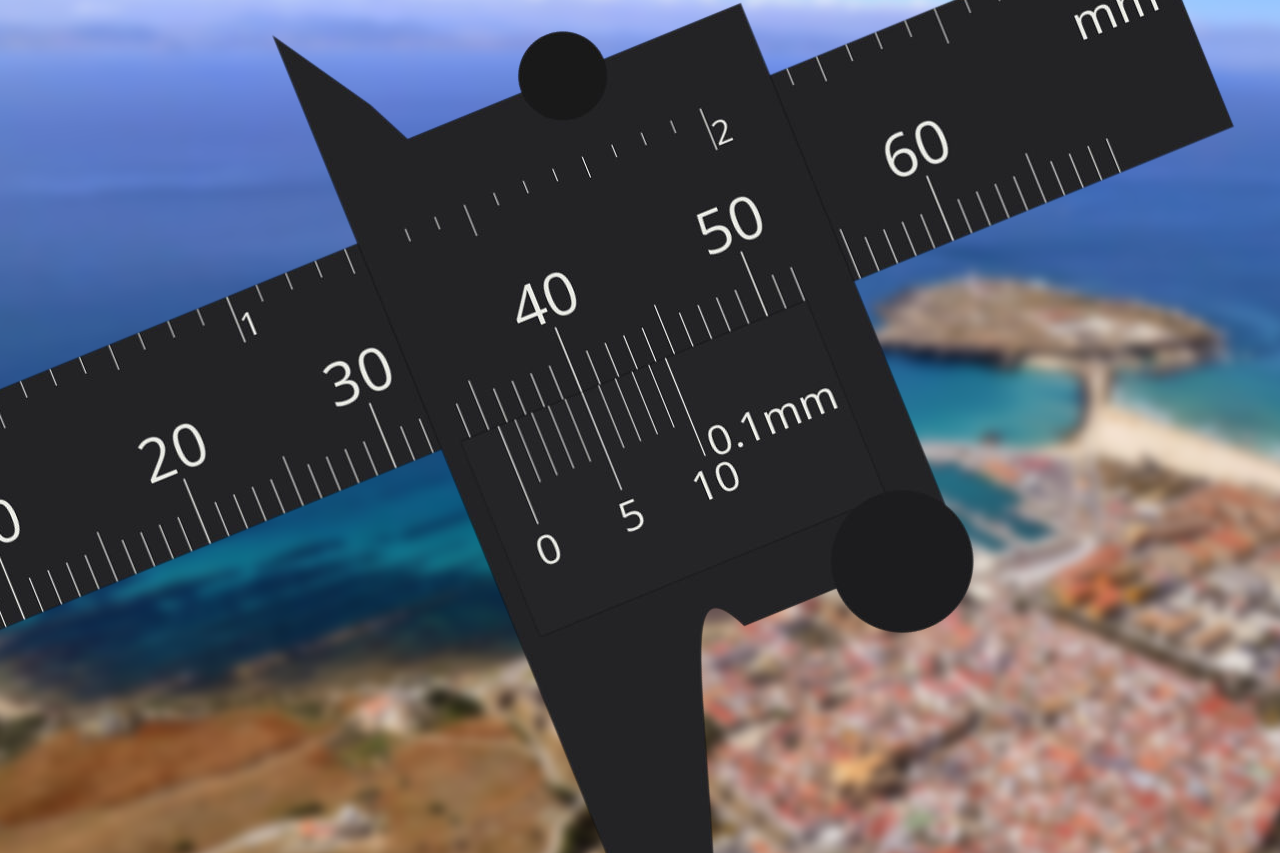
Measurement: 35.5 mm
